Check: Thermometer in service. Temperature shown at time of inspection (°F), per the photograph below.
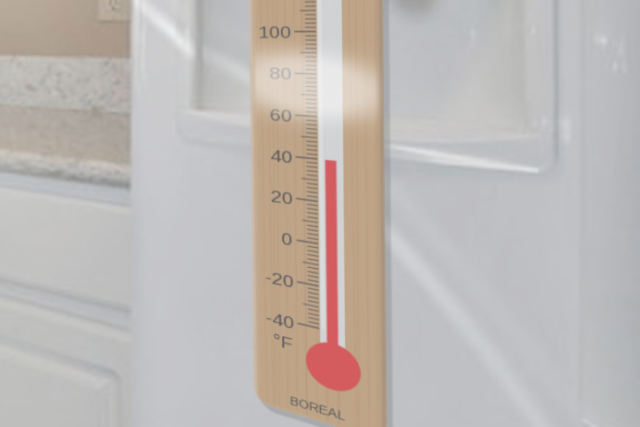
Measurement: 40 °F
